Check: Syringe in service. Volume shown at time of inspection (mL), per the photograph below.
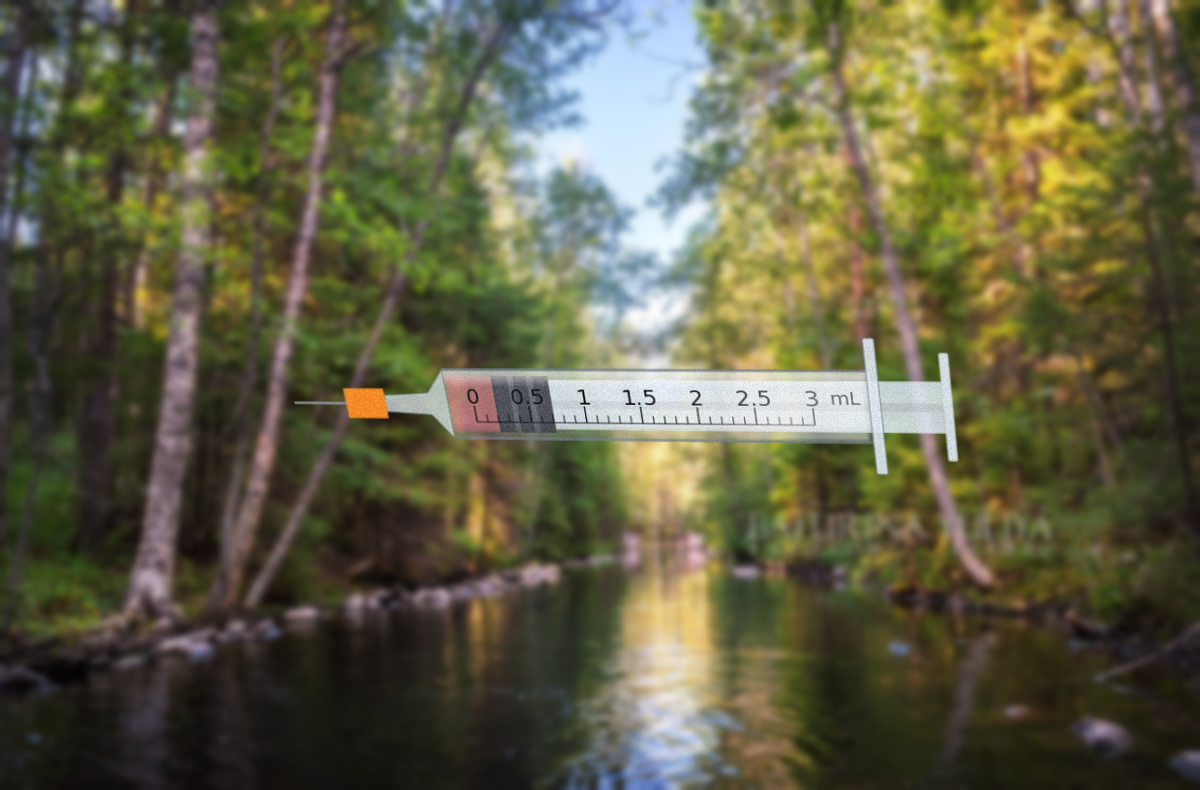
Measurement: 0.2 mL
